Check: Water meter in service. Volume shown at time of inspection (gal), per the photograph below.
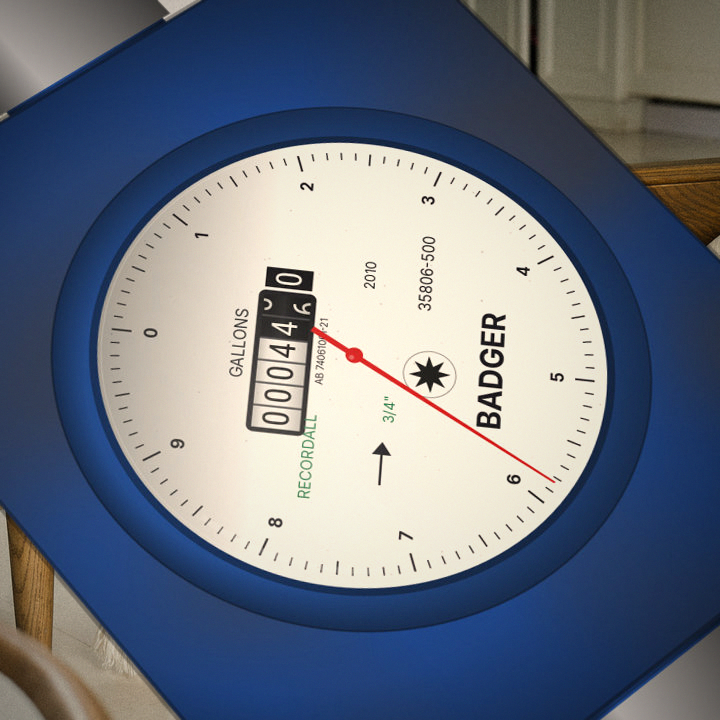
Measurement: 4455.8 gal
